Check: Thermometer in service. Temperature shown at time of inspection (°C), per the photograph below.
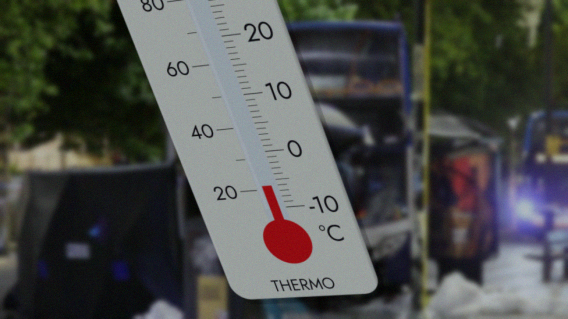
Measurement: -6 °C
